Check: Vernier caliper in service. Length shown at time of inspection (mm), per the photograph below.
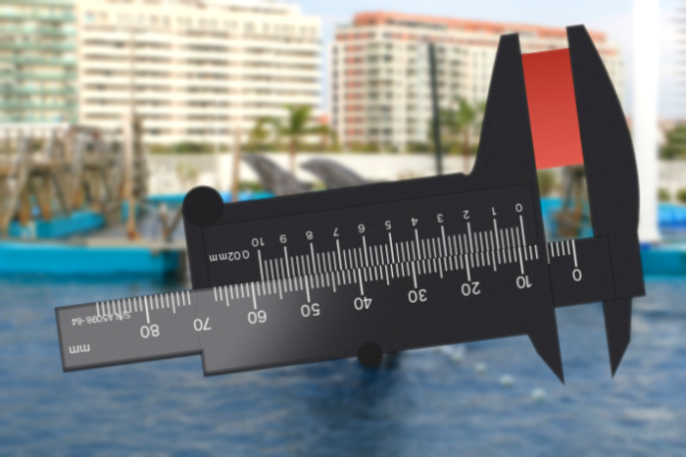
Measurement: 9.0 mm
